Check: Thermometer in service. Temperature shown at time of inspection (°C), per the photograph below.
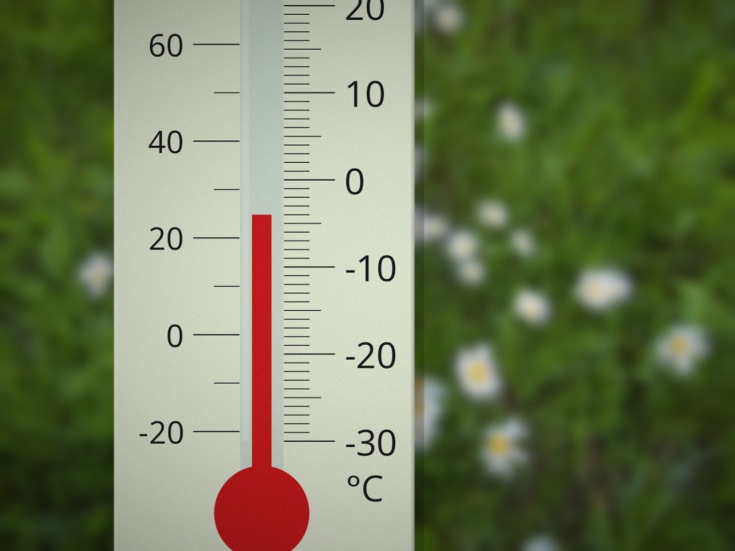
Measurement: -4 °C
